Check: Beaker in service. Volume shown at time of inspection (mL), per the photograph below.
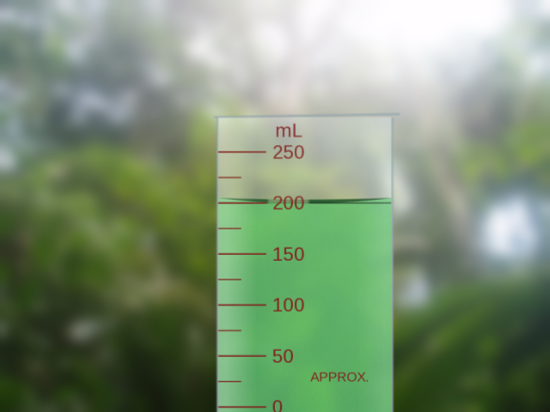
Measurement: 200 mL
